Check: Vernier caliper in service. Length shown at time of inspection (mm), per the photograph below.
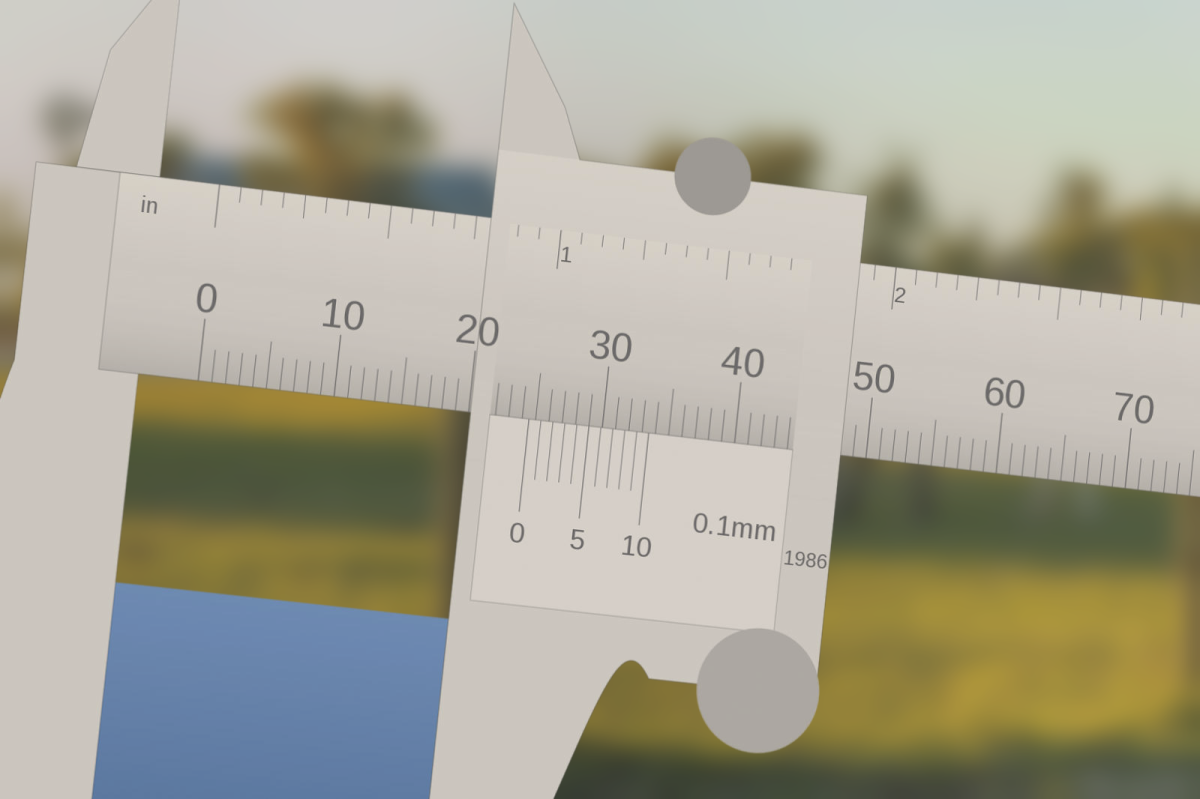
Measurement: 24.5 mm
